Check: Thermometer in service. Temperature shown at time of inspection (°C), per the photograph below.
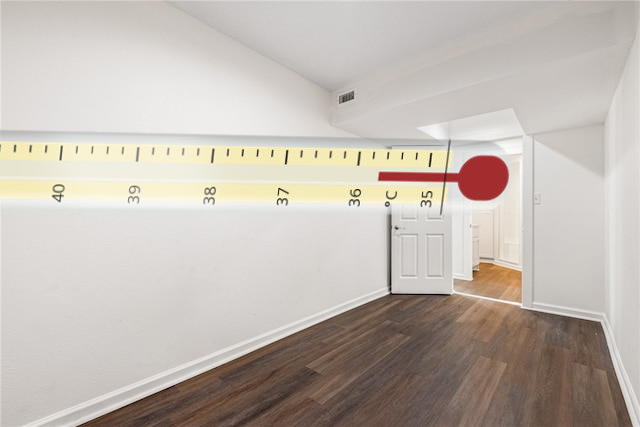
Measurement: 35.7 °C
